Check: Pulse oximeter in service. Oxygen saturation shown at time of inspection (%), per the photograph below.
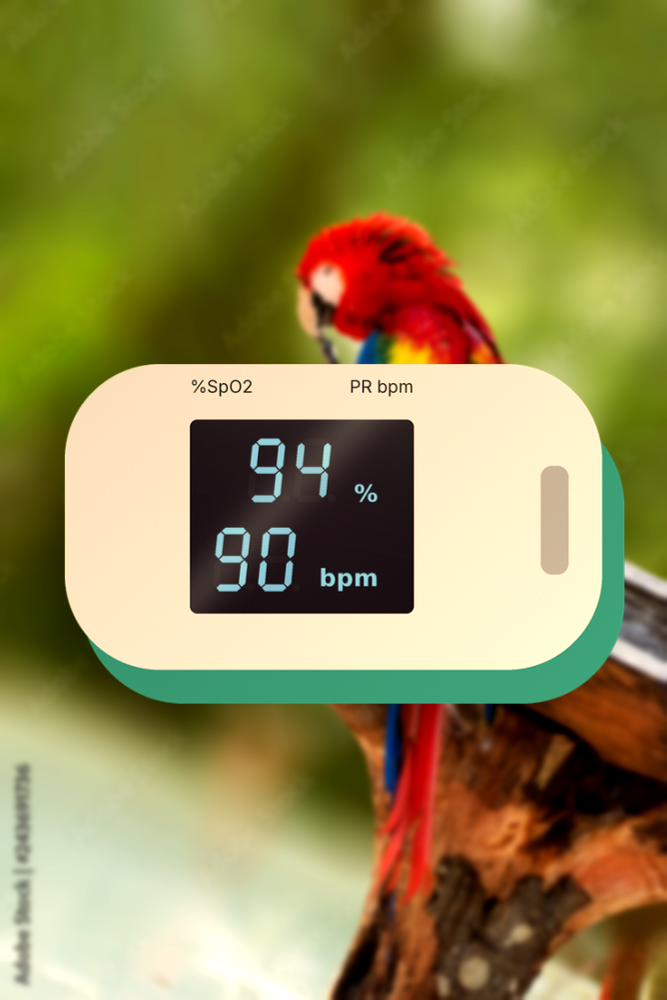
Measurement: 94 %
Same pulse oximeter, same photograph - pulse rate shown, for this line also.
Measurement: 90 bpm
